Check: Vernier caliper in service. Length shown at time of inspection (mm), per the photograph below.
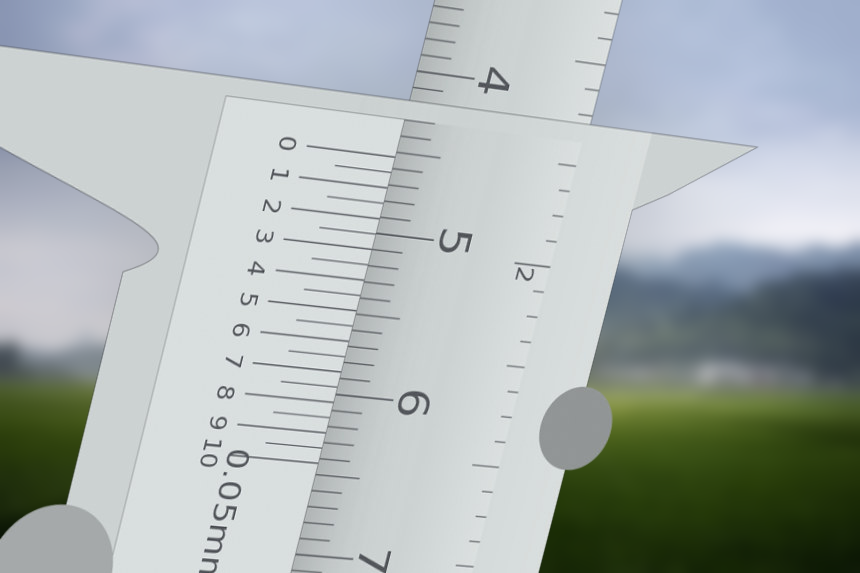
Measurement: 45.3 mm
